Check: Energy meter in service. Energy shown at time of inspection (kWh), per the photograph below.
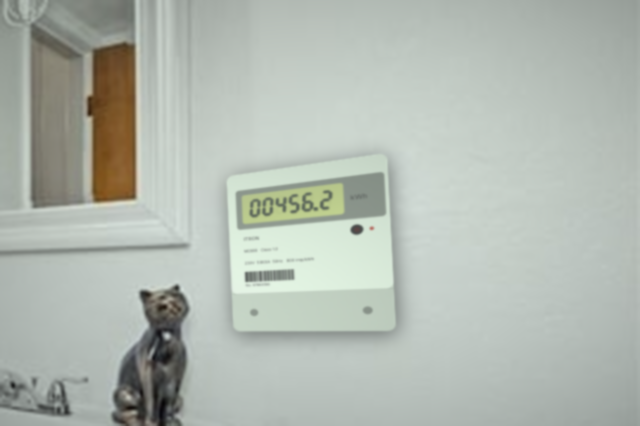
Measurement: 456.2 kWh
